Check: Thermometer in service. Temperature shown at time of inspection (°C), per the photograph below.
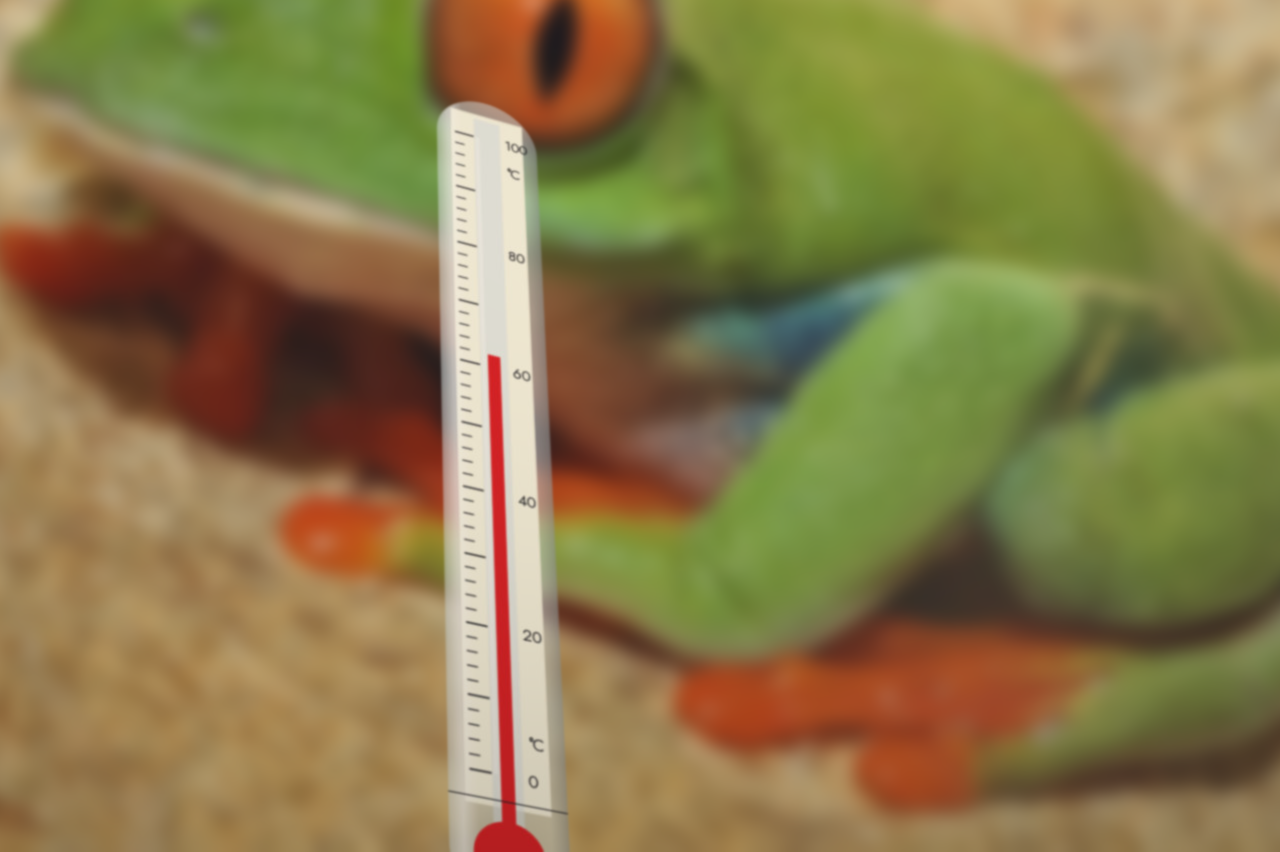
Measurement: 62 °C
